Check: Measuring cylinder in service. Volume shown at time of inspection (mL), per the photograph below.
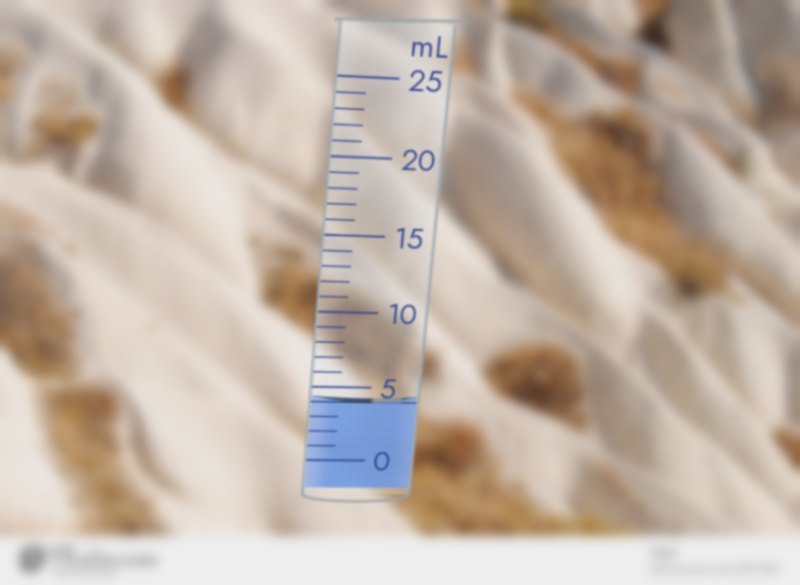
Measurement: 4 mL
